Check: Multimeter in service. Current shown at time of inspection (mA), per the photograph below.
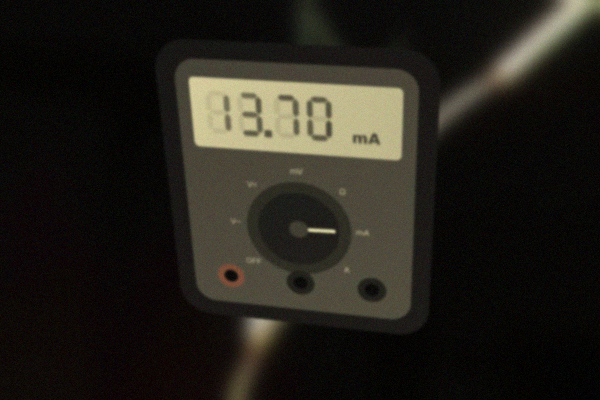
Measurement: 13.70 mA
